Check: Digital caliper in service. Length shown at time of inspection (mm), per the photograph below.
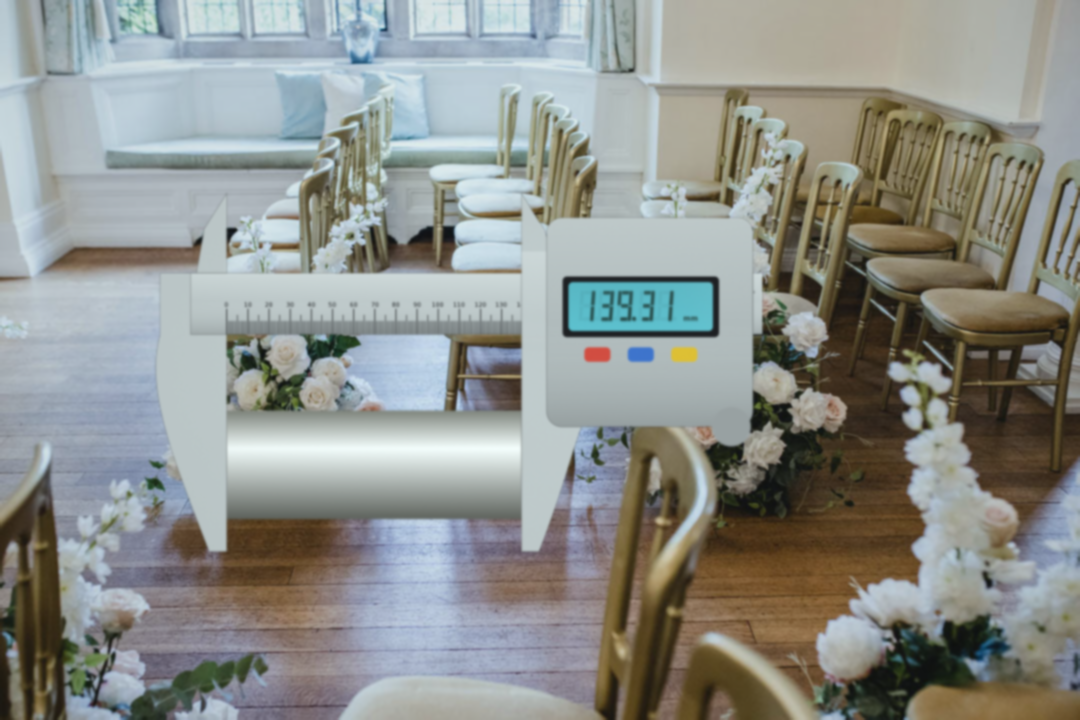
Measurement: 139.31 mm
